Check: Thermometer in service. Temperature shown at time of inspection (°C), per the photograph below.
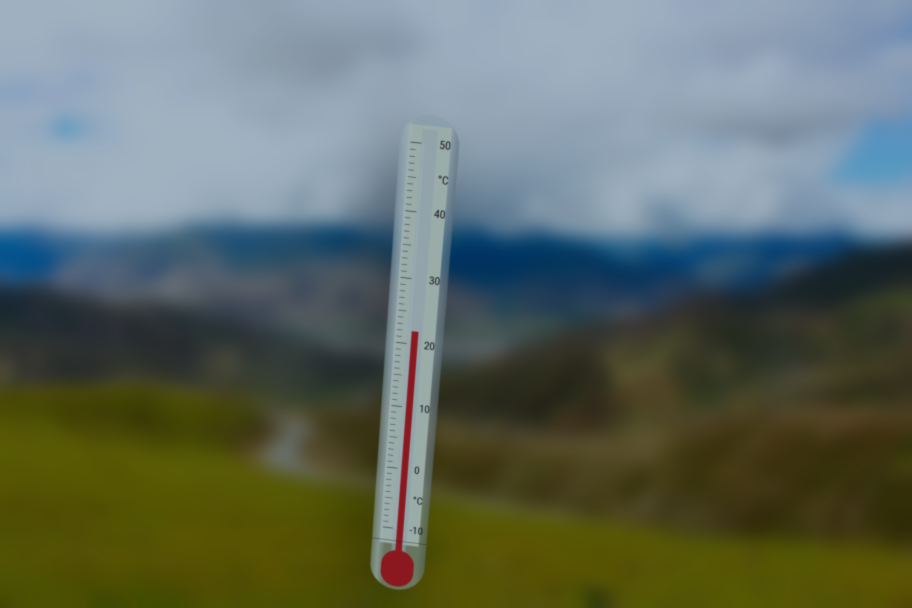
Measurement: 22 °C
